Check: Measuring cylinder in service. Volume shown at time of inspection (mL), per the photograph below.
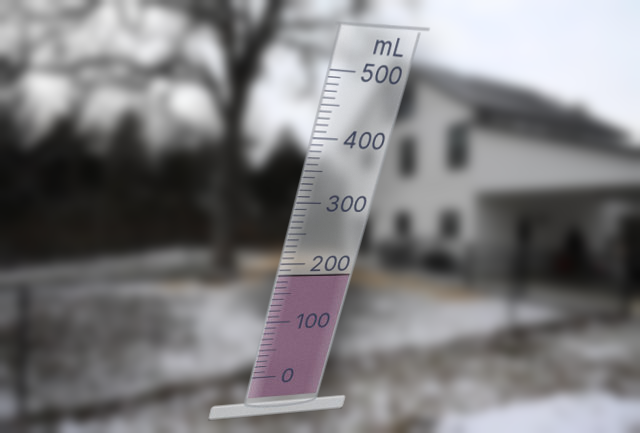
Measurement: 180 mL
